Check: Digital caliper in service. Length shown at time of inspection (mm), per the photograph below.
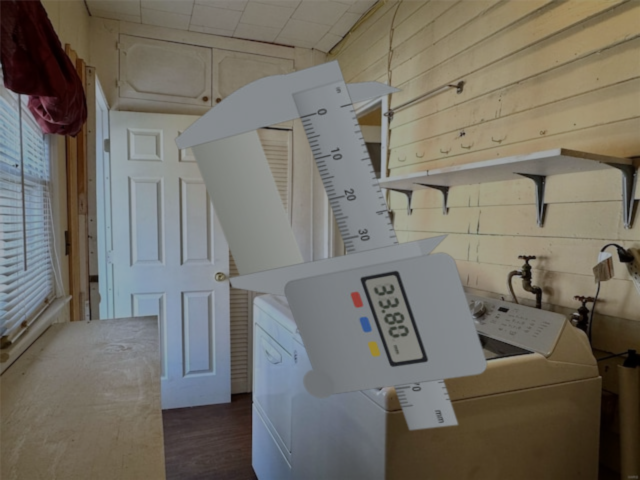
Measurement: 33.80 mm
